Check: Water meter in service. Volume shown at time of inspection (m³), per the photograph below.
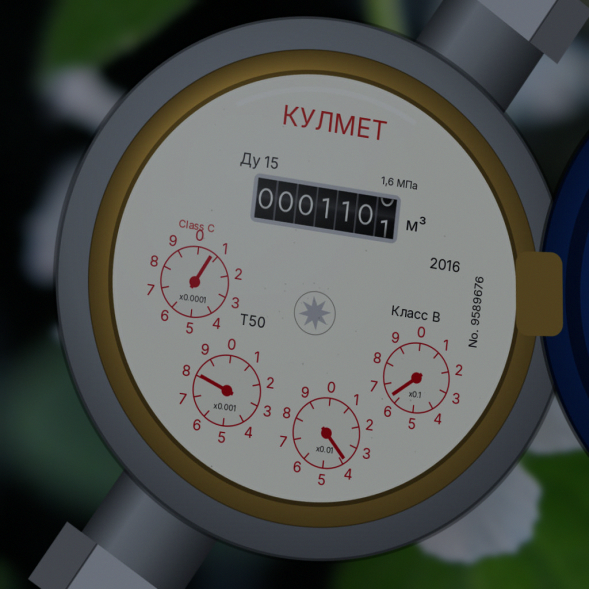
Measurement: 1100.6380 m³
